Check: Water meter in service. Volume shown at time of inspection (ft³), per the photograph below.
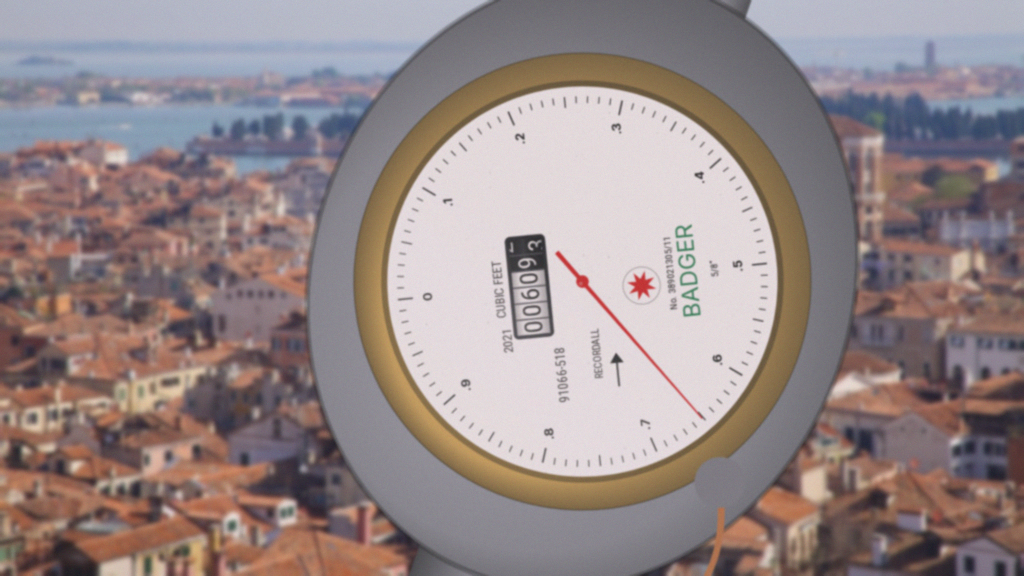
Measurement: 6092.65 ft³
